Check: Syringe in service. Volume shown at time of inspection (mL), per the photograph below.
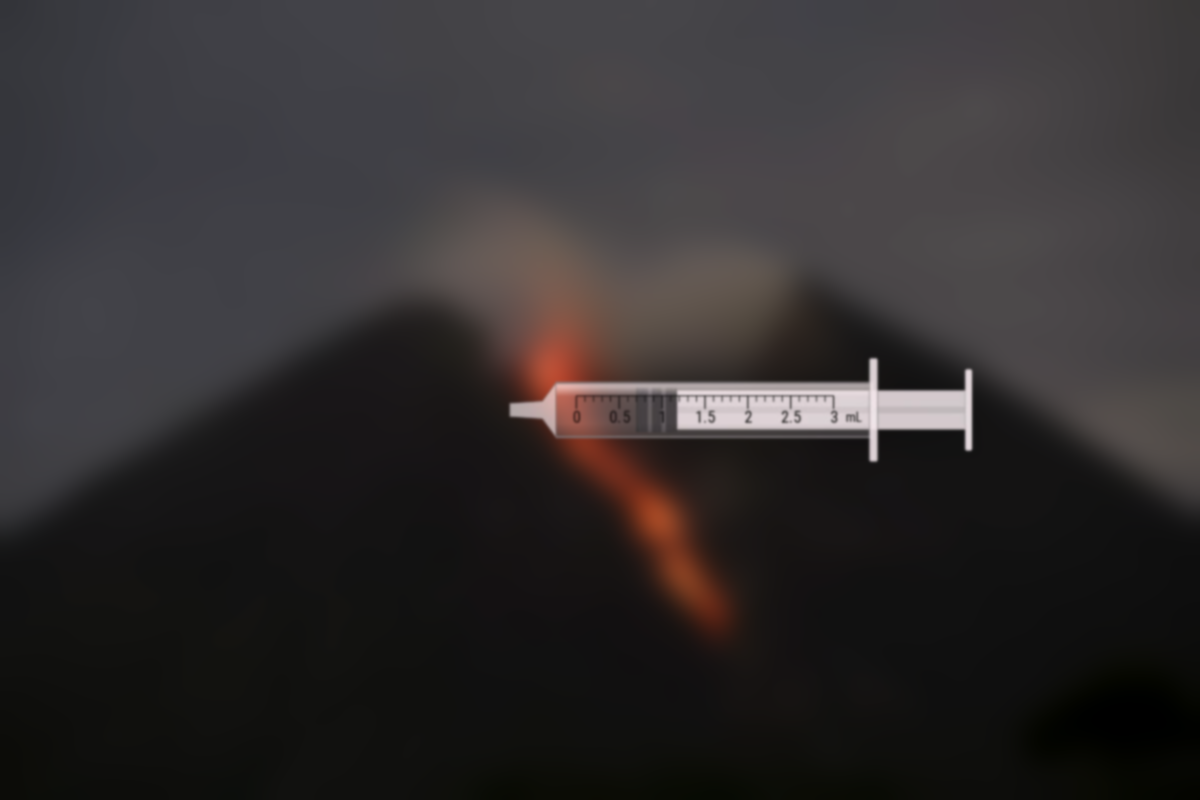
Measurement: 0.7 mL
